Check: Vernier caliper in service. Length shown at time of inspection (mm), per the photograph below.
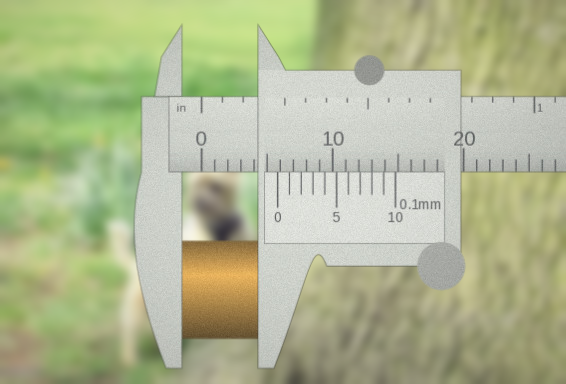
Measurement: 5.8 mm
